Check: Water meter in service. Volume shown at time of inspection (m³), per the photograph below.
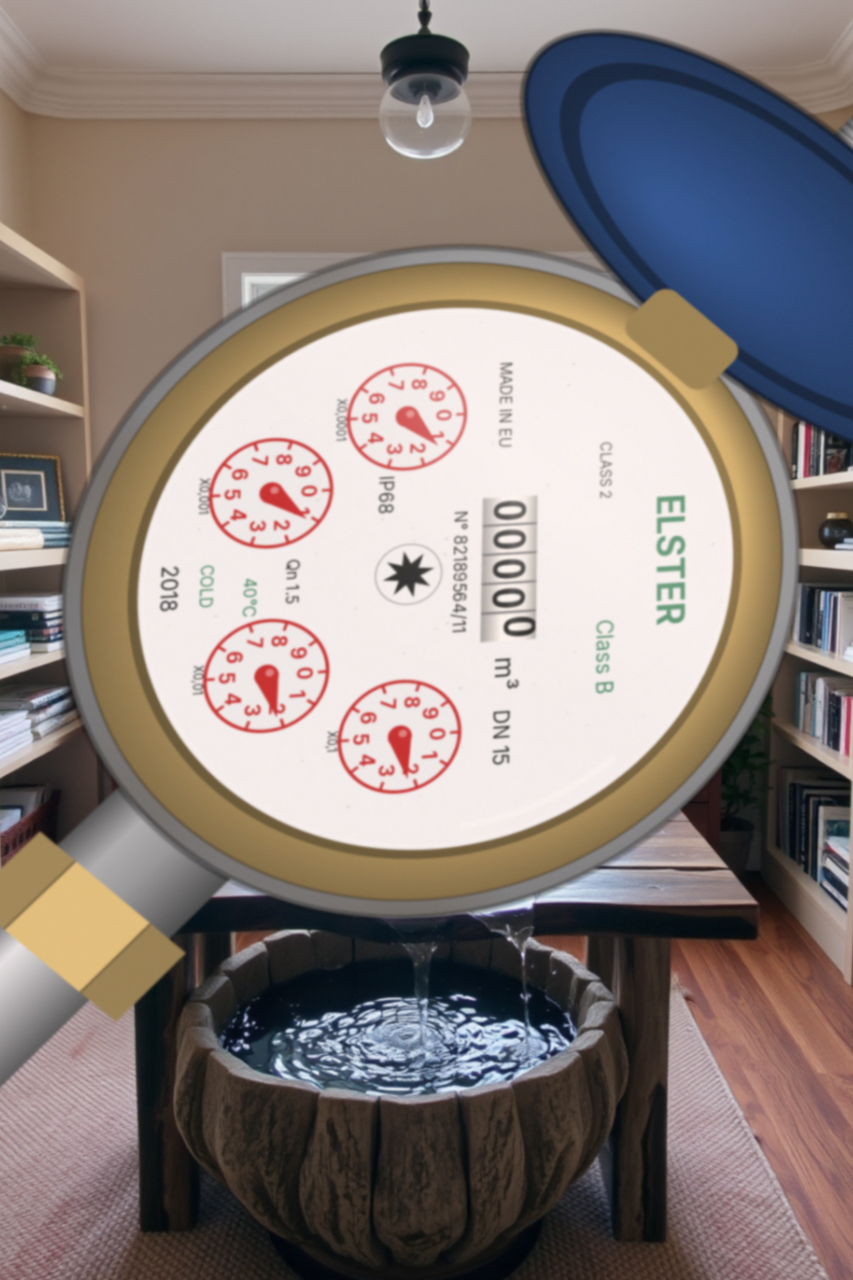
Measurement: 0.2211 m³
